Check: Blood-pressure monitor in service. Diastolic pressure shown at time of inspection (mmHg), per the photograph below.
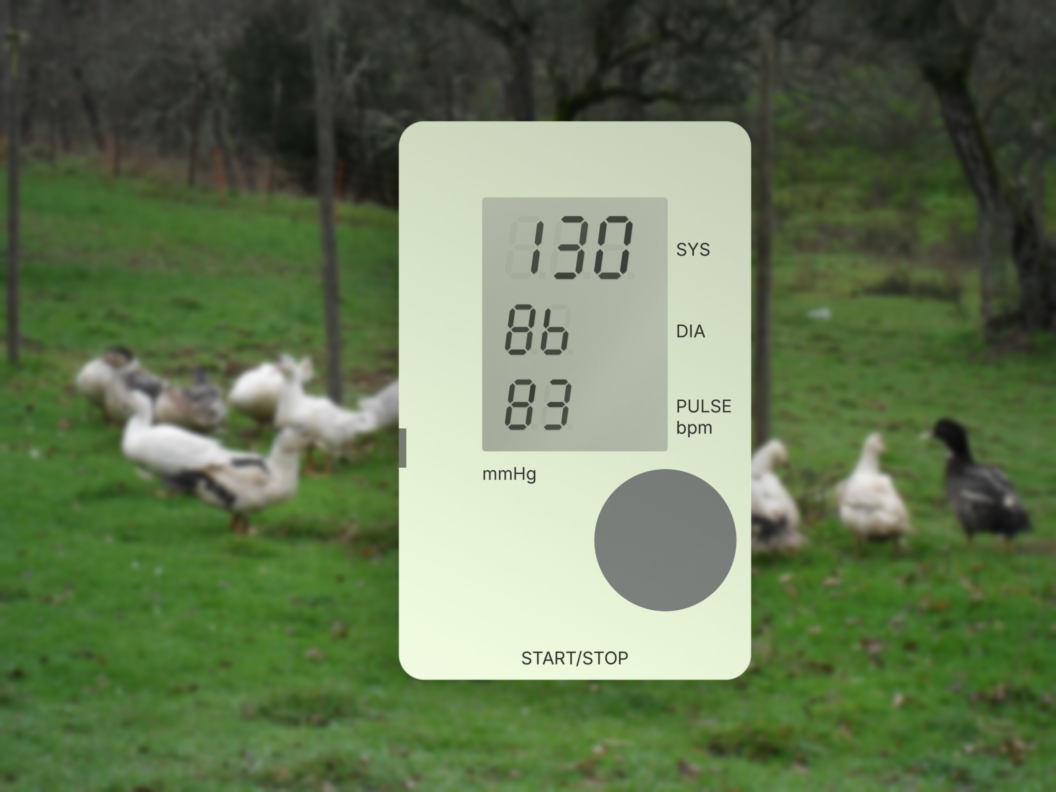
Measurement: 86 mmHg
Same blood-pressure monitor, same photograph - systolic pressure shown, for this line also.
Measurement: 130 mmHg
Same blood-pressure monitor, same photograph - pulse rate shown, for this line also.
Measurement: 83 bpm
